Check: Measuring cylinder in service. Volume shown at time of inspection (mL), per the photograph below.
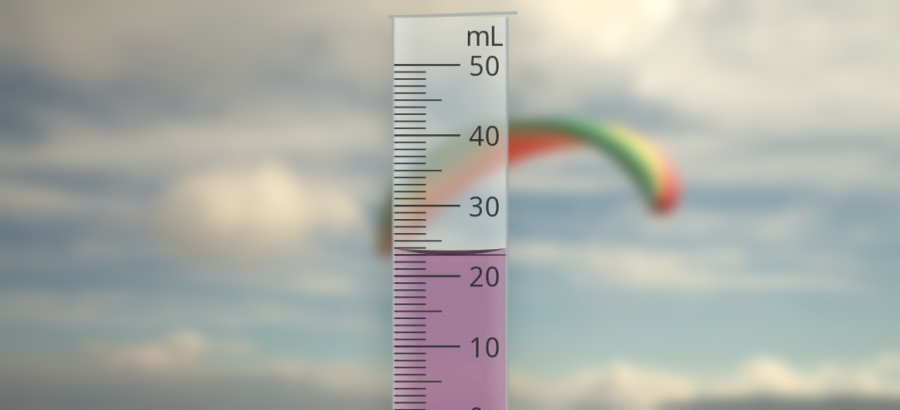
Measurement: 23 mL
